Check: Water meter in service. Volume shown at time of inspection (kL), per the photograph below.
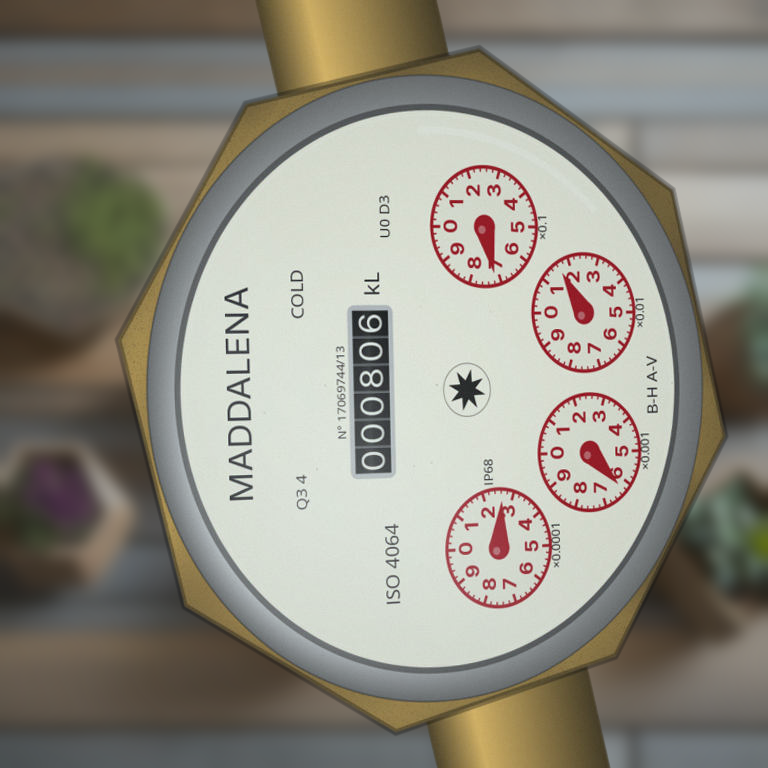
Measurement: 806.7162 kL
